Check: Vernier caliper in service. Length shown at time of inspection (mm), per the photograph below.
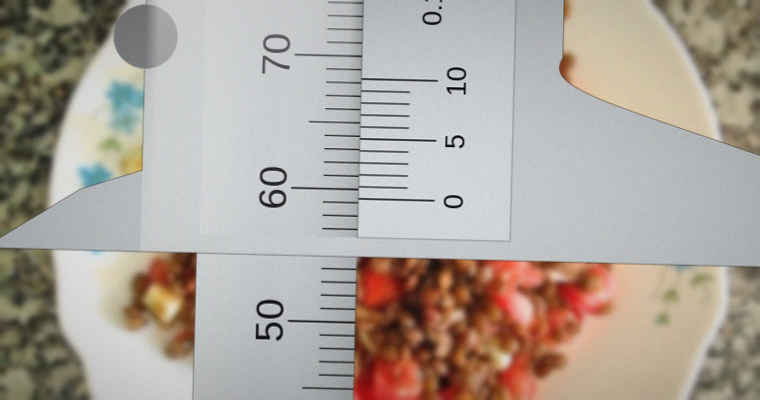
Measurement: 59.3 mm
